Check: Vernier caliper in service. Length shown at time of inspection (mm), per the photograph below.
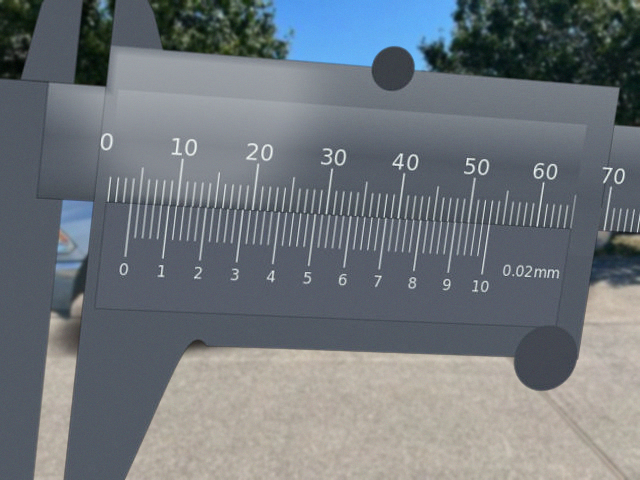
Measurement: 4.0 mm
